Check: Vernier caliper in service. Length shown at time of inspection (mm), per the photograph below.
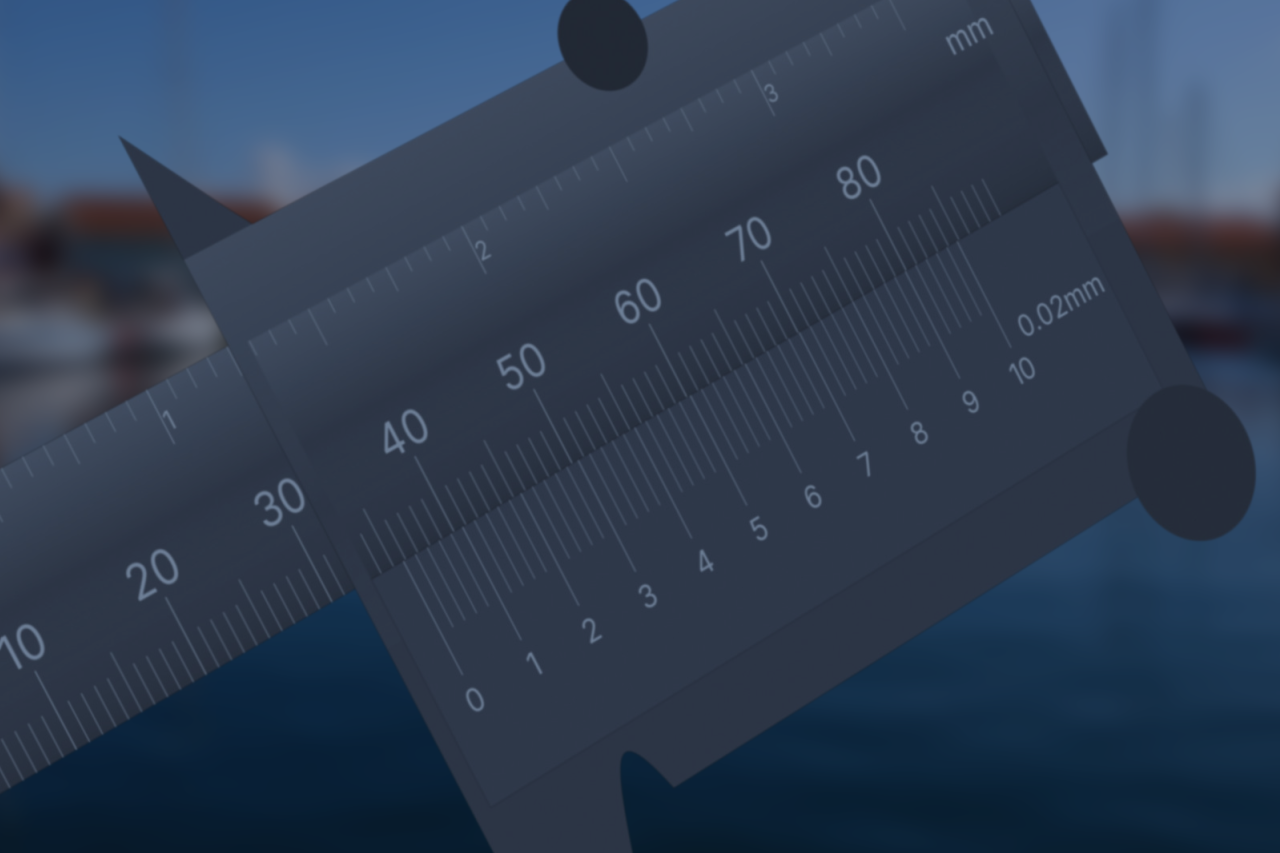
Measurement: 35.8 mm
